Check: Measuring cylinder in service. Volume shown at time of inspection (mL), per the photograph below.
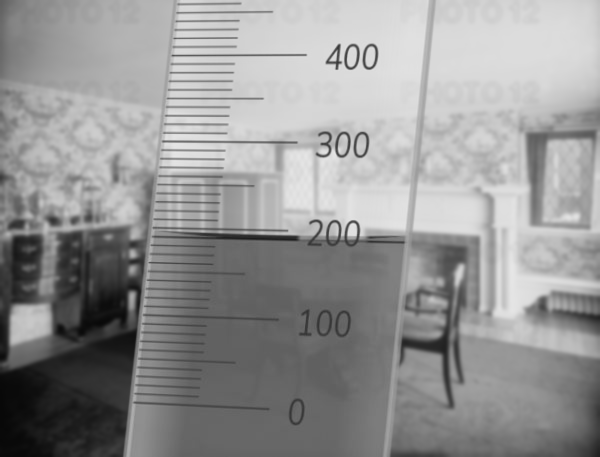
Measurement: 190 mL
